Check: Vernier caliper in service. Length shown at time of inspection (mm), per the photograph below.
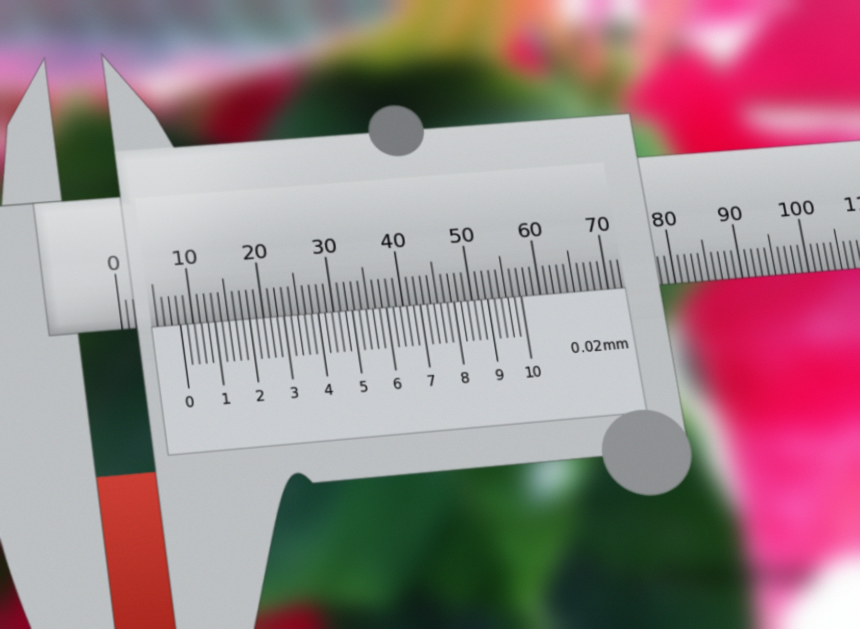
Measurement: 8.2 mm
